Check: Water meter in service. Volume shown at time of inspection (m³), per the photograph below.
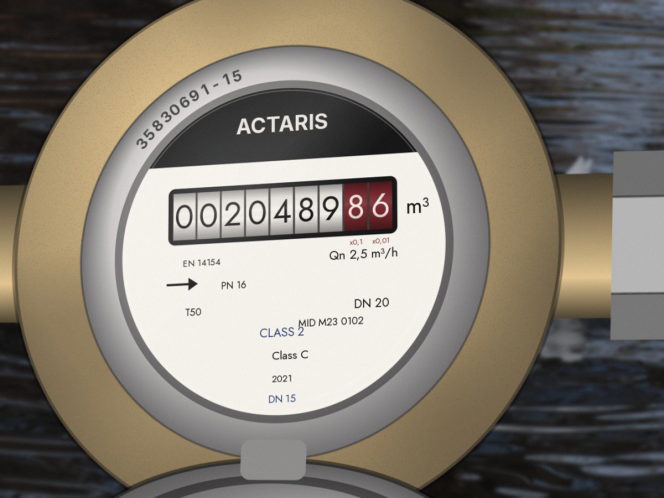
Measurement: 20489.86 m³
